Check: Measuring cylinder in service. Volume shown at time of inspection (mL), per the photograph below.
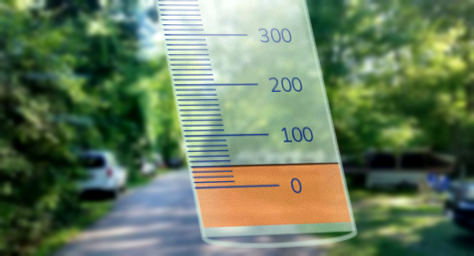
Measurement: 40 mL
